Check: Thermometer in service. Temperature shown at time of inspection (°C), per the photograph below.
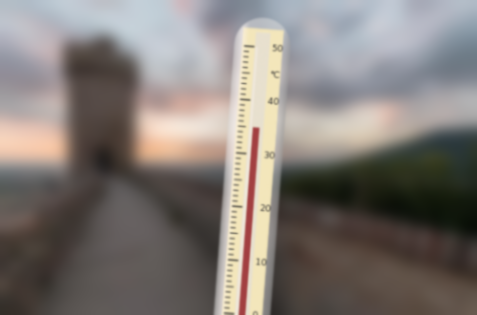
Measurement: 35 °C
